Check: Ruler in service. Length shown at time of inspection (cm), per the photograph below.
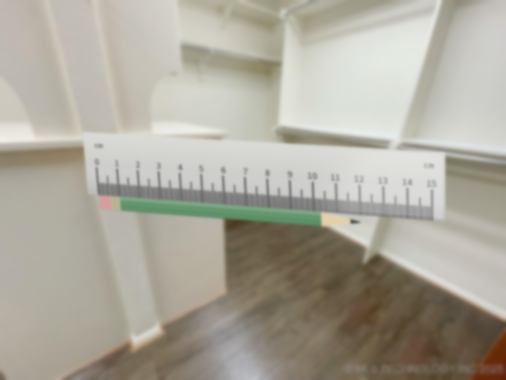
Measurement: 12 cm
